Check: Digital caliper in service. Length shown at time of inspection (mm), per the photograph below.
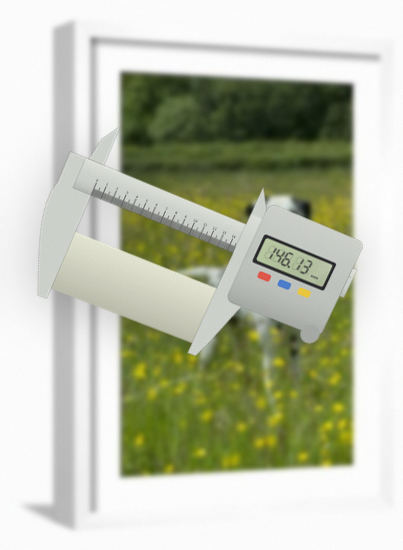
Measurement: 146.13 mm
